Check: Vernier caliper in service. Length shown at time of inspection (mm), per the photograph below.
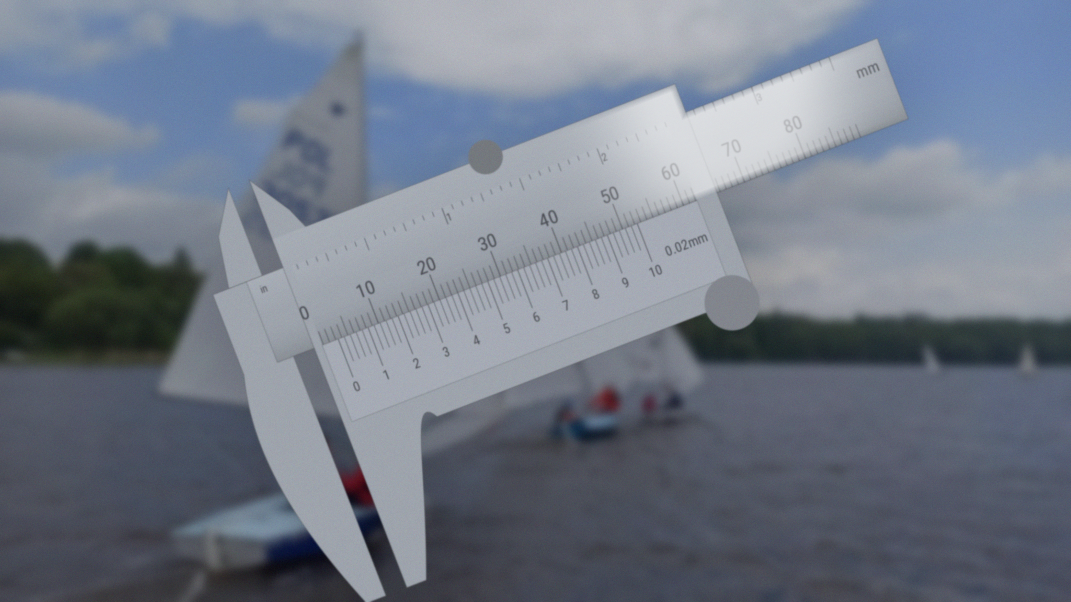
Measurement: 3.4 mm
